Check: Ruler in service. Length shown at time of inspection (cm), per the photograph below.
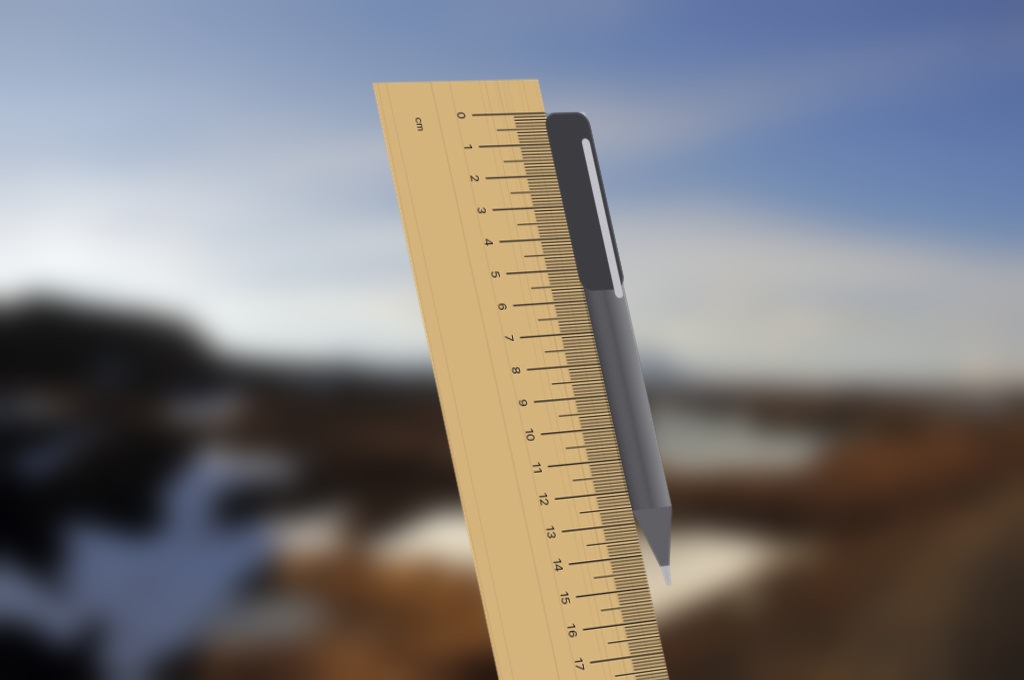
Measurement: 15 cm
